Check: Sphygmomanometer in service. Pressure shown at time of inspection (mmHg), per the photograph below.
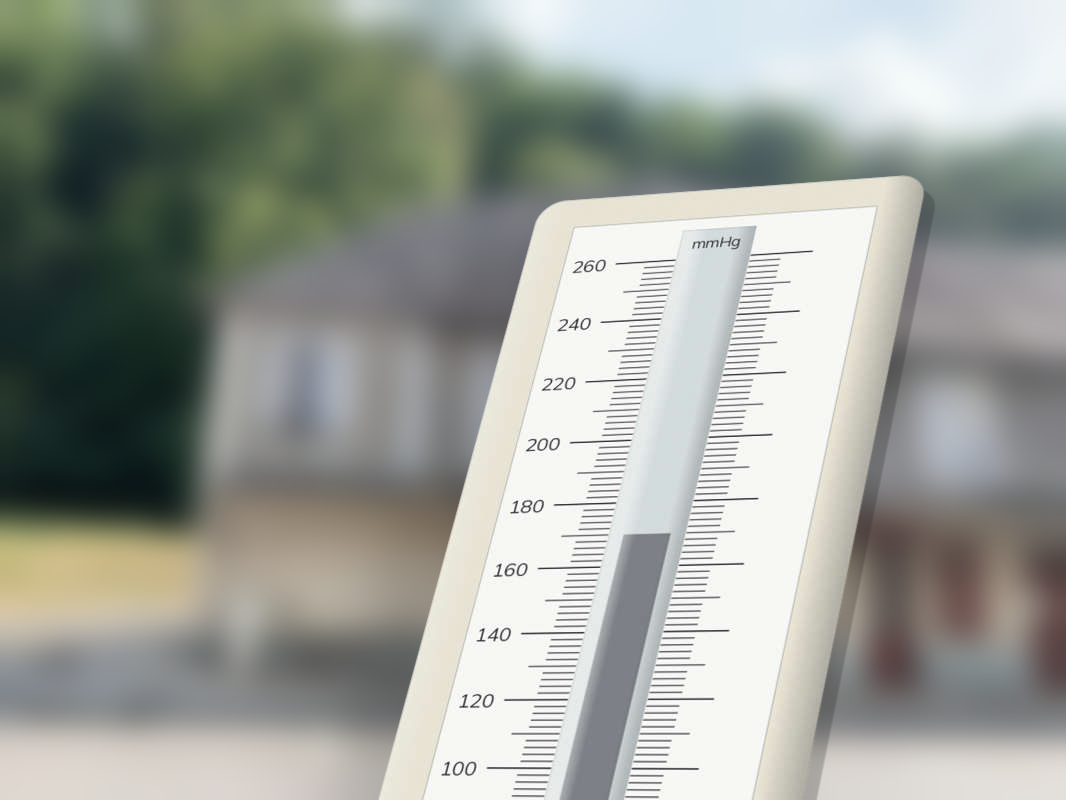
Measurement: 170 mmHg
